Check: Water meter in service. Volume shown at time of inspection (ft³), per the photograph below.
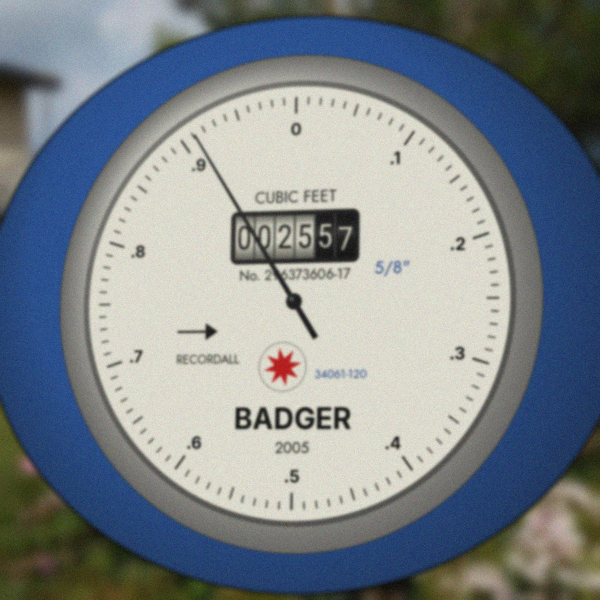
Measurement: 2556.91 ft³
